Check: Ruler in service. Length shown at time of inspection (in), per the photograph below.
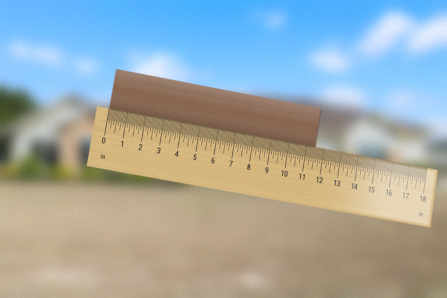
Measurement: 11.5 in
